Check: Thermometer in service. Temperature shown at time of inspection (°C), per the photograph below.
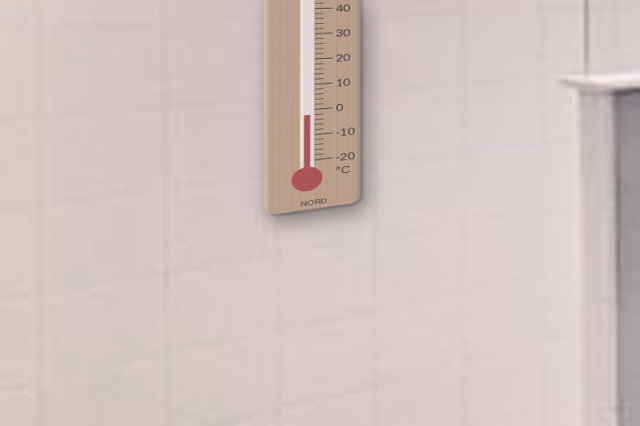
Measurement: -2 °C
